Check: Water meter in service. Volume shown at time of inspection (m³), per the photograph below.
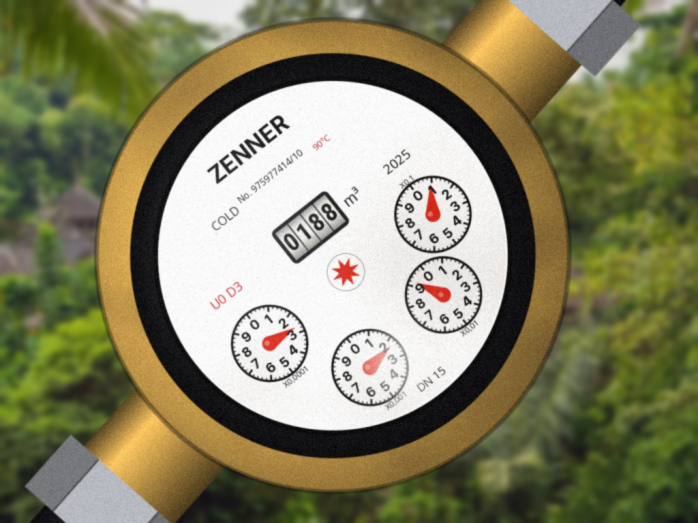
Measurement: 188.0922 m³
